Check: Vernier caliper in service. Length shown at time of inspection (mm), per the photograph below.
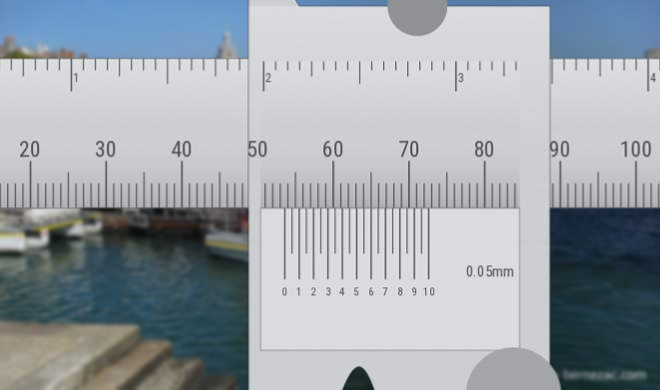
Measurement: 53.6 mm
